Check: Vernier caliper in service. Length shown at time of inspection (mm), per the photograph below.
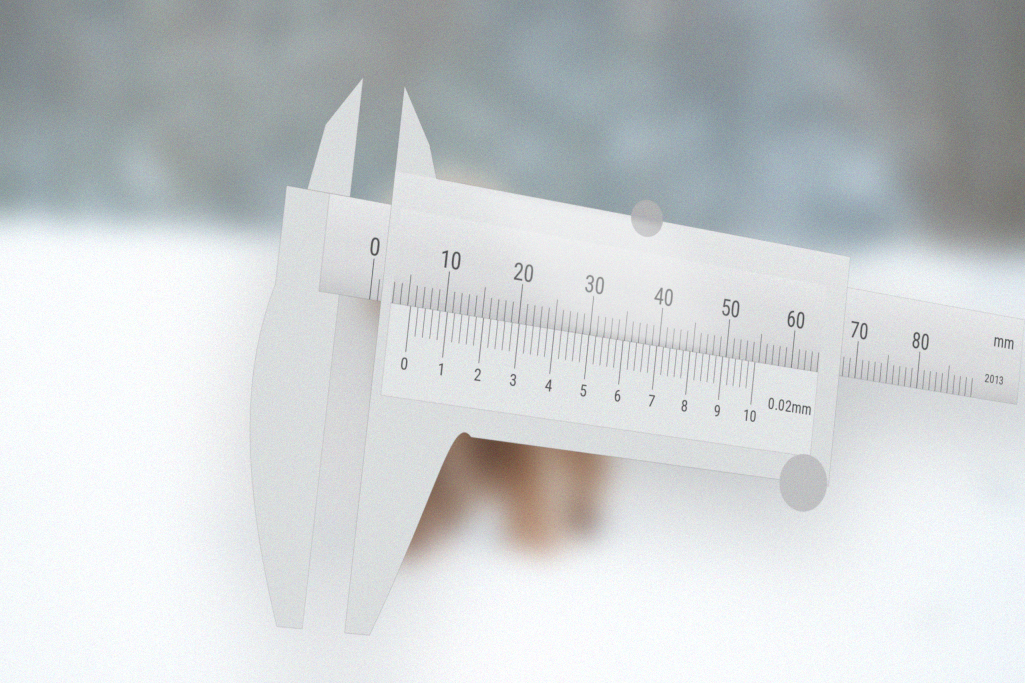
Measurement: 5.4 mm
